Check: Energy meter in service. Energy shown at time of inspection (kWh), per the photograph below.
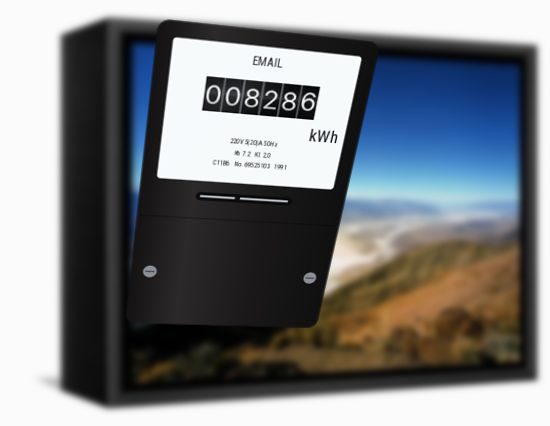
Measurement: 8286 kWh
